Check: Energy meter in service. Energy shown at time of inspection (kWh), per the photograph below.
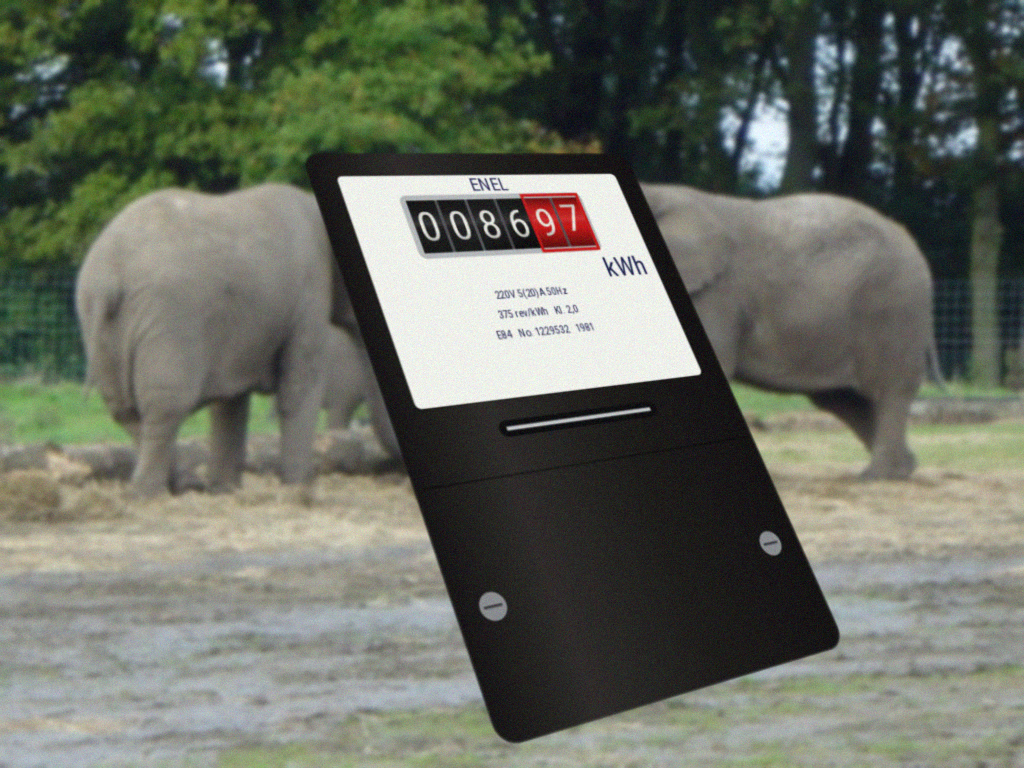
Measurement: 86.97 kWh
